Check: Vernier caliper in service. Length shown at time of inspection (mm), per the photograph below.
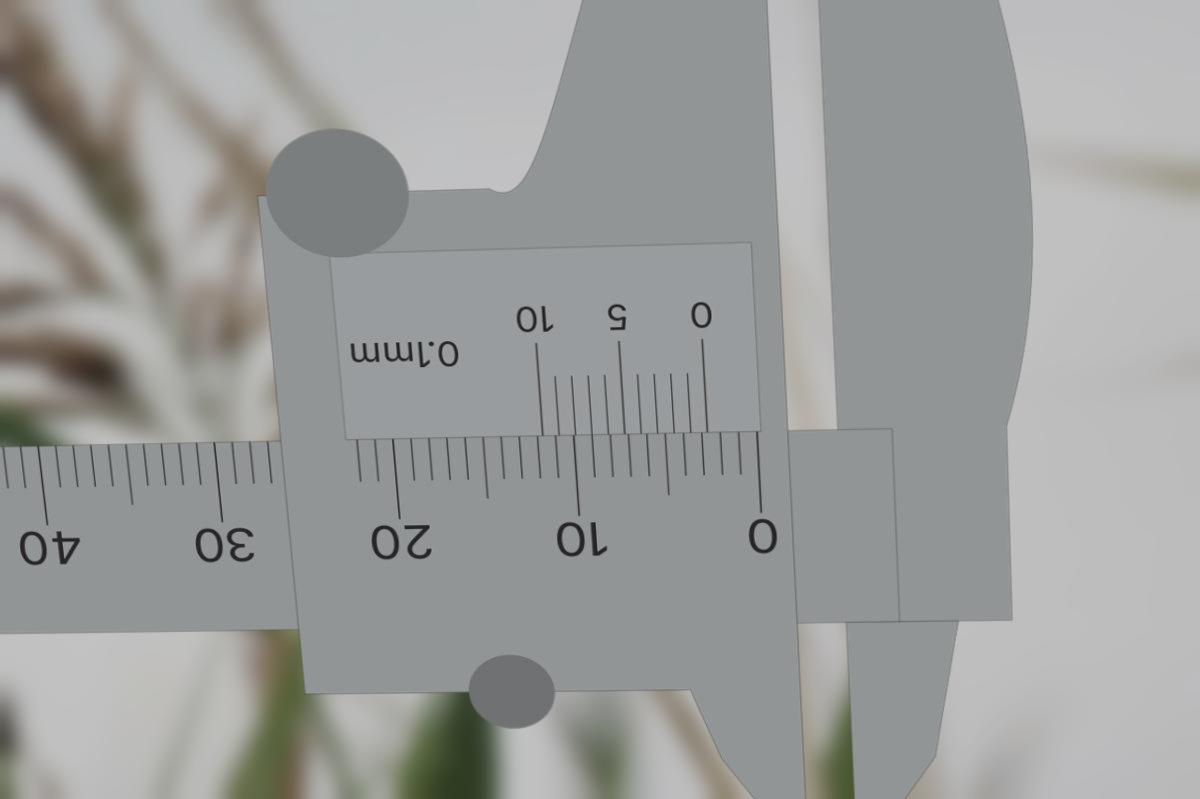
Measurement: 2.7 mm
